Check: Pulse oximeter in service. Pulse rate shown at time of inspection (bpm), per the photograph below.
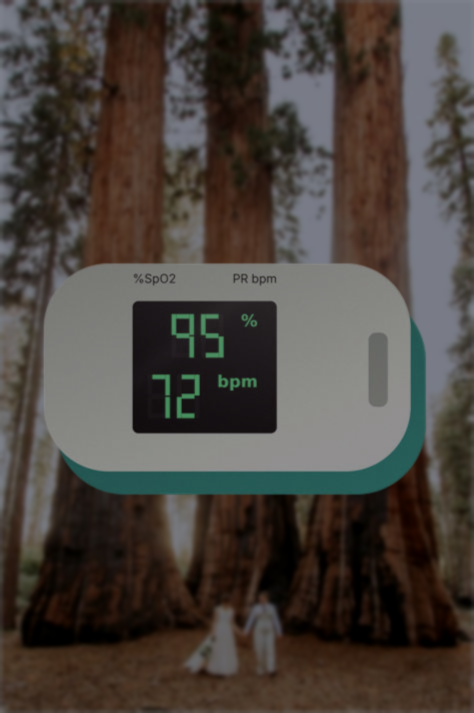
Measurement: 72 bpm
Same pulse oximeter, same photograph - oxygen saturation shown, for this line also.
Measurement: 95 %
